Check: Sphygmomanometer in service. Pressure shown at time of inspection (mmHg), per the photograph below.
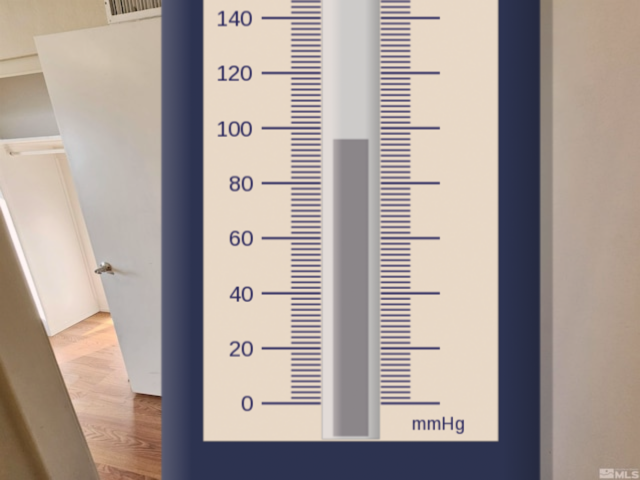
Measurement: 96 mmHg
